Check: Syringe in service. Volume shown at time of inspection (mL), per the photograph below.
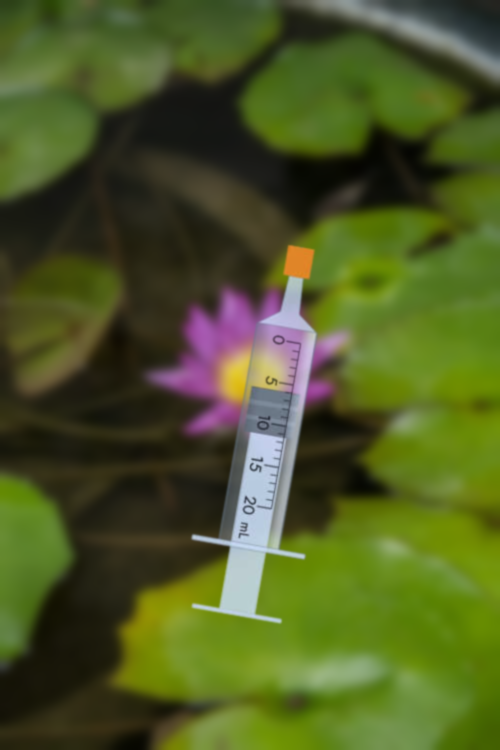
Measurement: 6 mL
